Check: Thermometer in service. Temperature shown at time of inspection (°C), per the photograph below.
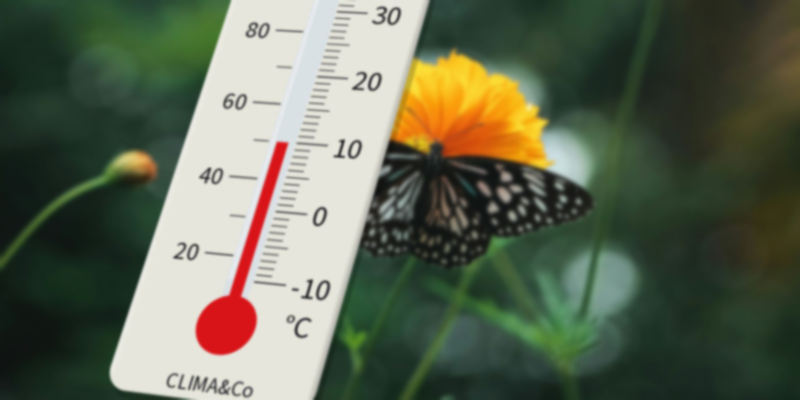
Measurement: 10 °C
